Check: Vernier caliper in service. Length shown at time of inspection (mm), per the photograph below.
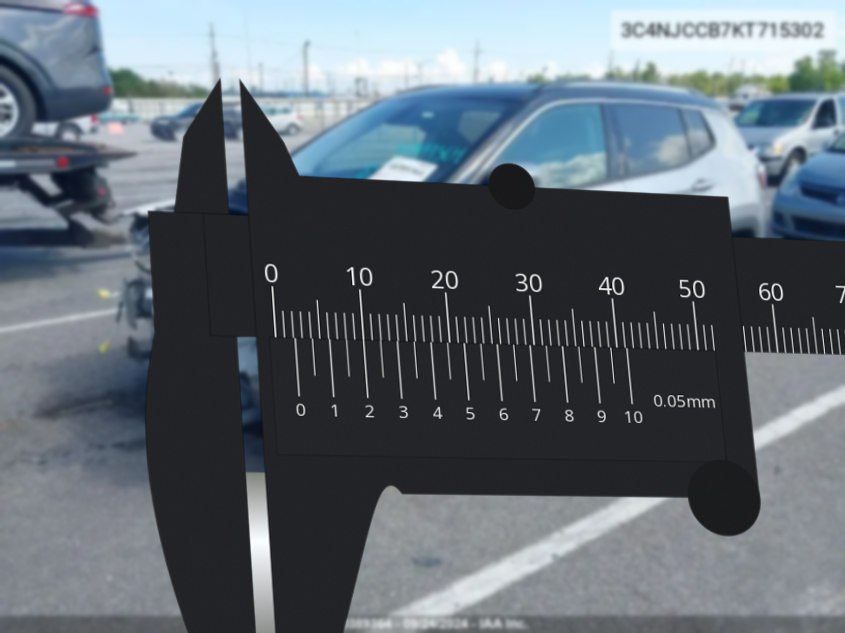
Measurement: 2.2 mm
